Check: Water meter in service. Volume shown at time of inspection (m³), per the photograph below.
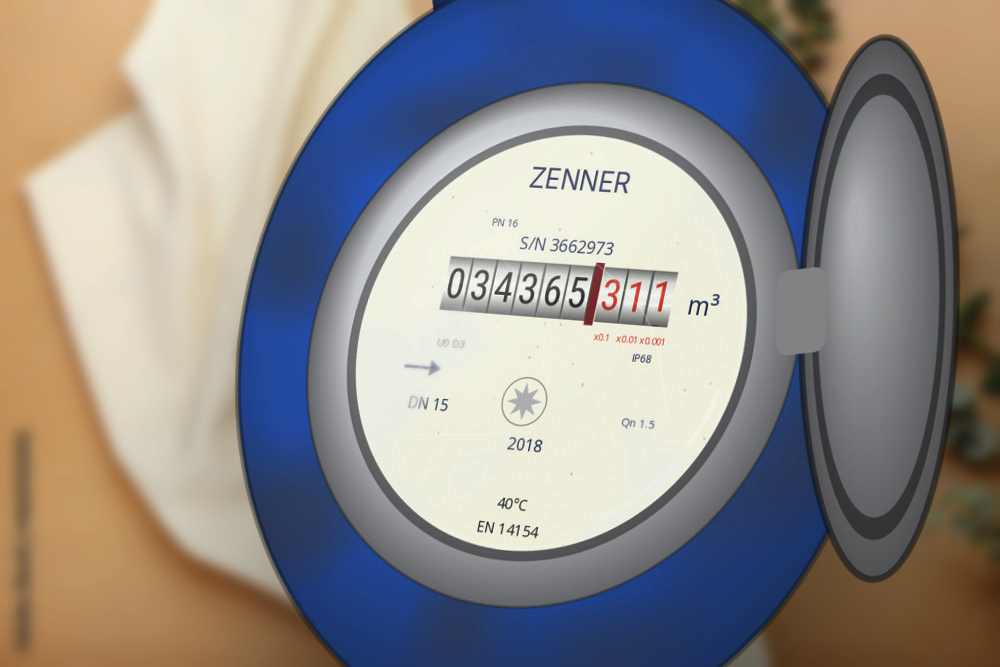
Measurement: 34365.311 m³
